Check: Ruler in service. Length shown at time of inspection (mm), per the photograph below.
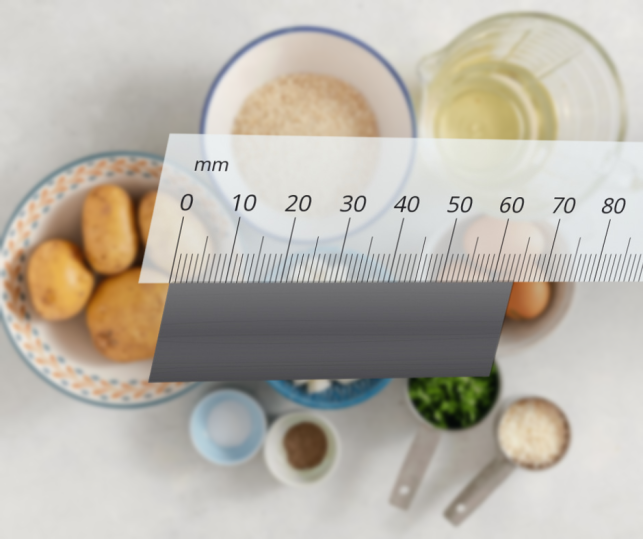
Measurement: 64 mm
